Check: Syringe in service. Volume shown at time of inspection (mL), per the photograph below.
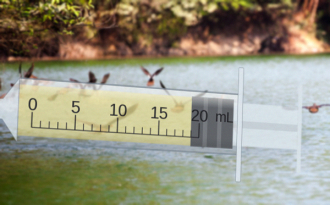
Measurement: 19 mL
